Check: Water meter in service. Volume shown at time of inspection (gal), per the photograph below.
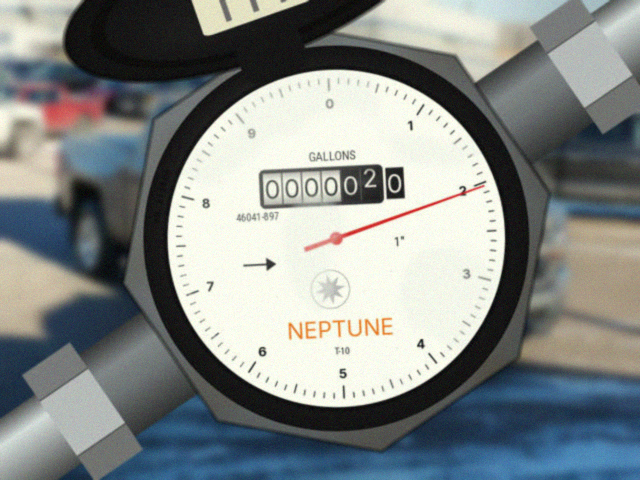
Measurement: 22.0 gal
